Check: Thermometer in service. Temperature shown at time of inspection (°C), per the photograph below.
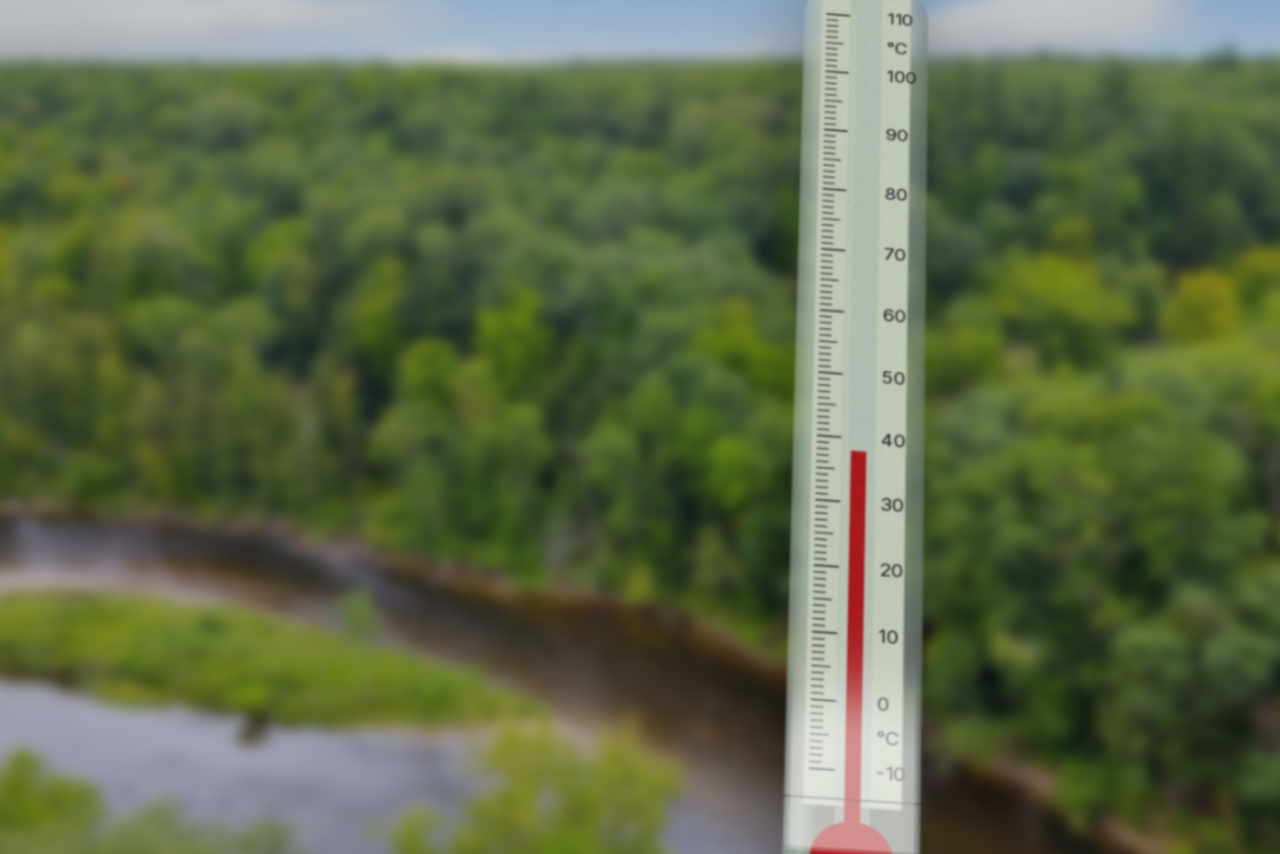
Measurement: 38 °C
